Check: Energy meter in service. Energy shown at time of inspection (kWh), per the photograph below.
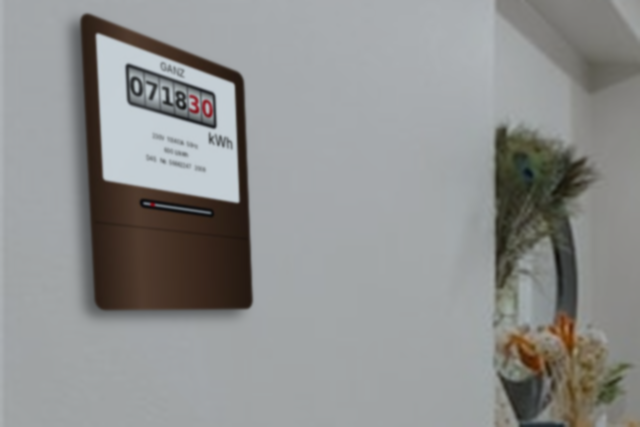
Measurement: 718.30 kWh
